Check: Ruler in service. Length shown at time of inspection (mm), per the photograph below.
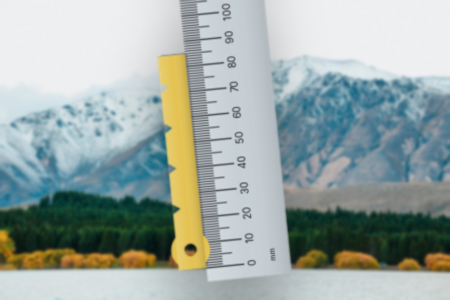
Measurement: 85 mm
